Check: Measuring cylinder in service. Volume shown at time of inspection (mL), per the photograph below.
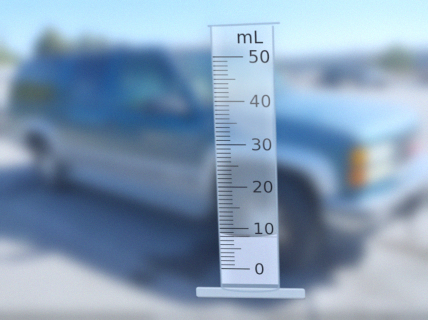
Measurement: 8 mL
